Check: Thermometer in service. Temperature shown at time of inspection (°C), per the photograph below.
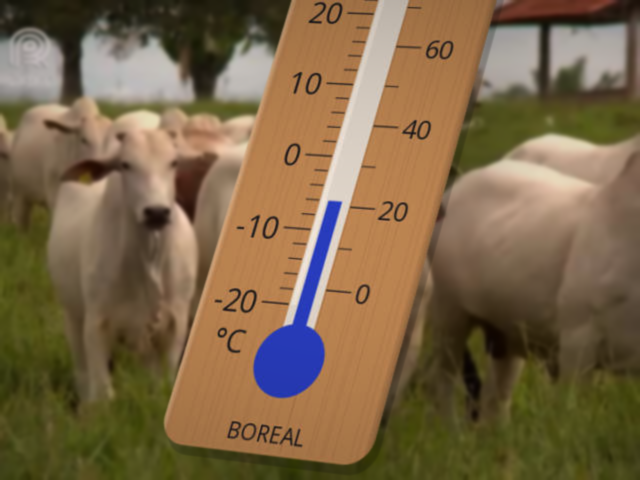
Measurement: -6 °C
